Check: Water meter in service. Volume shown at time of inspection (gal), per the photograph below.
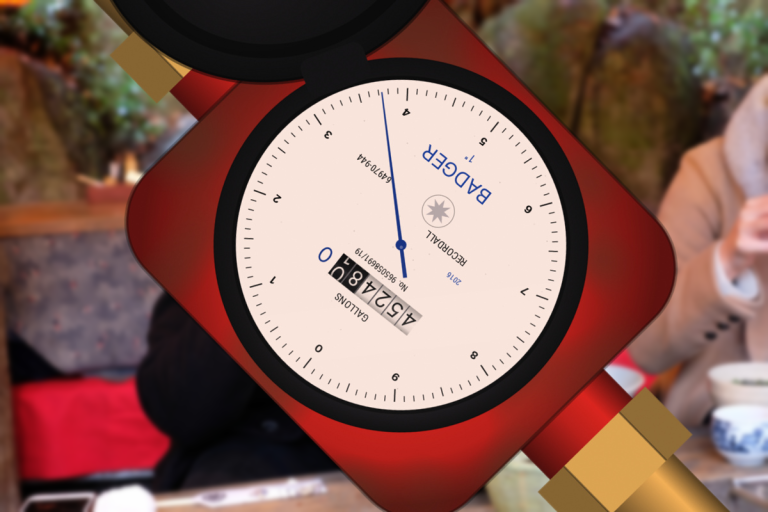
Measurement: 4524803.7 gal
